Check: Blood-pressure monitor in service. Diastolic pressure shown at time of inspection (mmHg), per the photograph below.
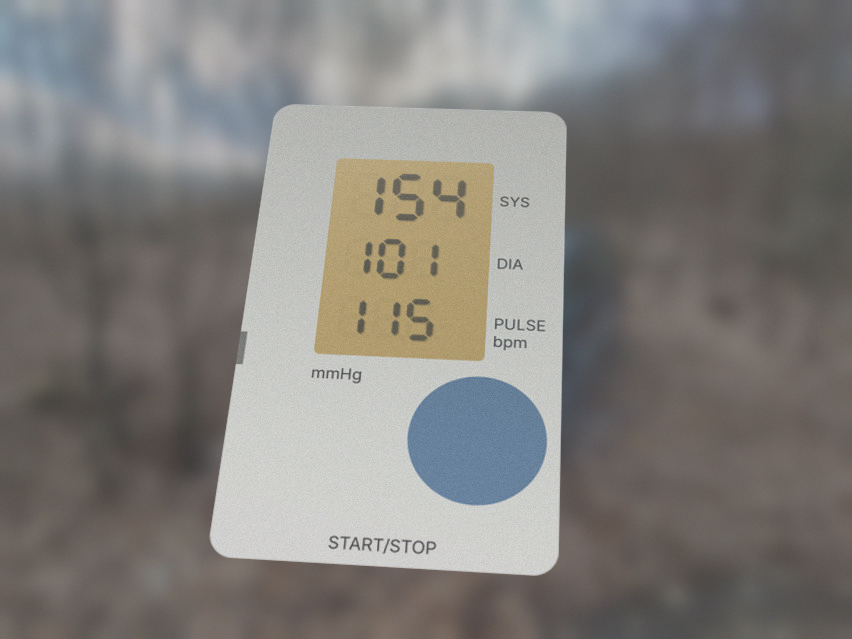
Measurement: 101 mmHg
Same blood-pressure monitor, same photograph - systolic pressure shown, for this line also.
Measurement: 154 mmHg
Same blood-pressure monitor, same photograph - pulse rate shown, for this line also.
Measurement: 115 bpm
